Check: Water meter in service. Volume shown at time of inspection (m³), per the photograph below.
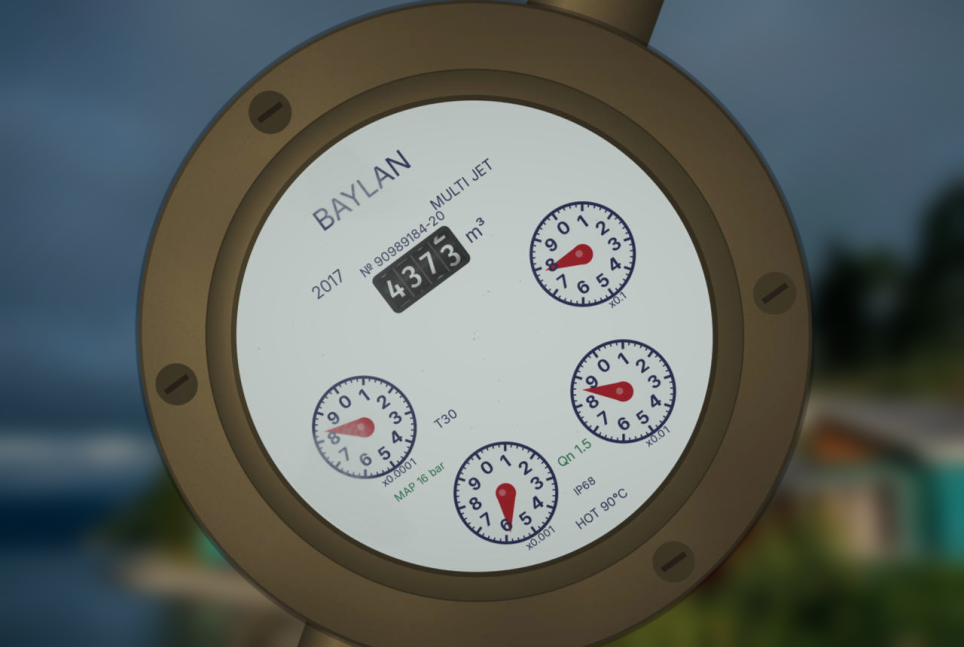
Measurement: 4372.7858 m³
